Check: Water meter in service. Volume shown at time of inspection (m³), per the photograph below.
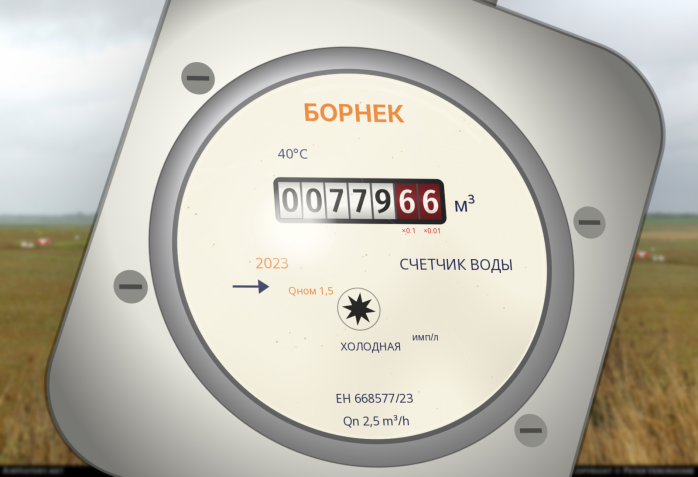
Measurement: 779.66 m³
